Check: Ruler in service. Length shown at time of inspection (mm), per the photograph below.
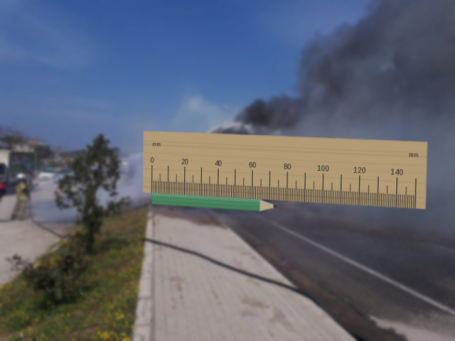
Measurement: 75 mm
